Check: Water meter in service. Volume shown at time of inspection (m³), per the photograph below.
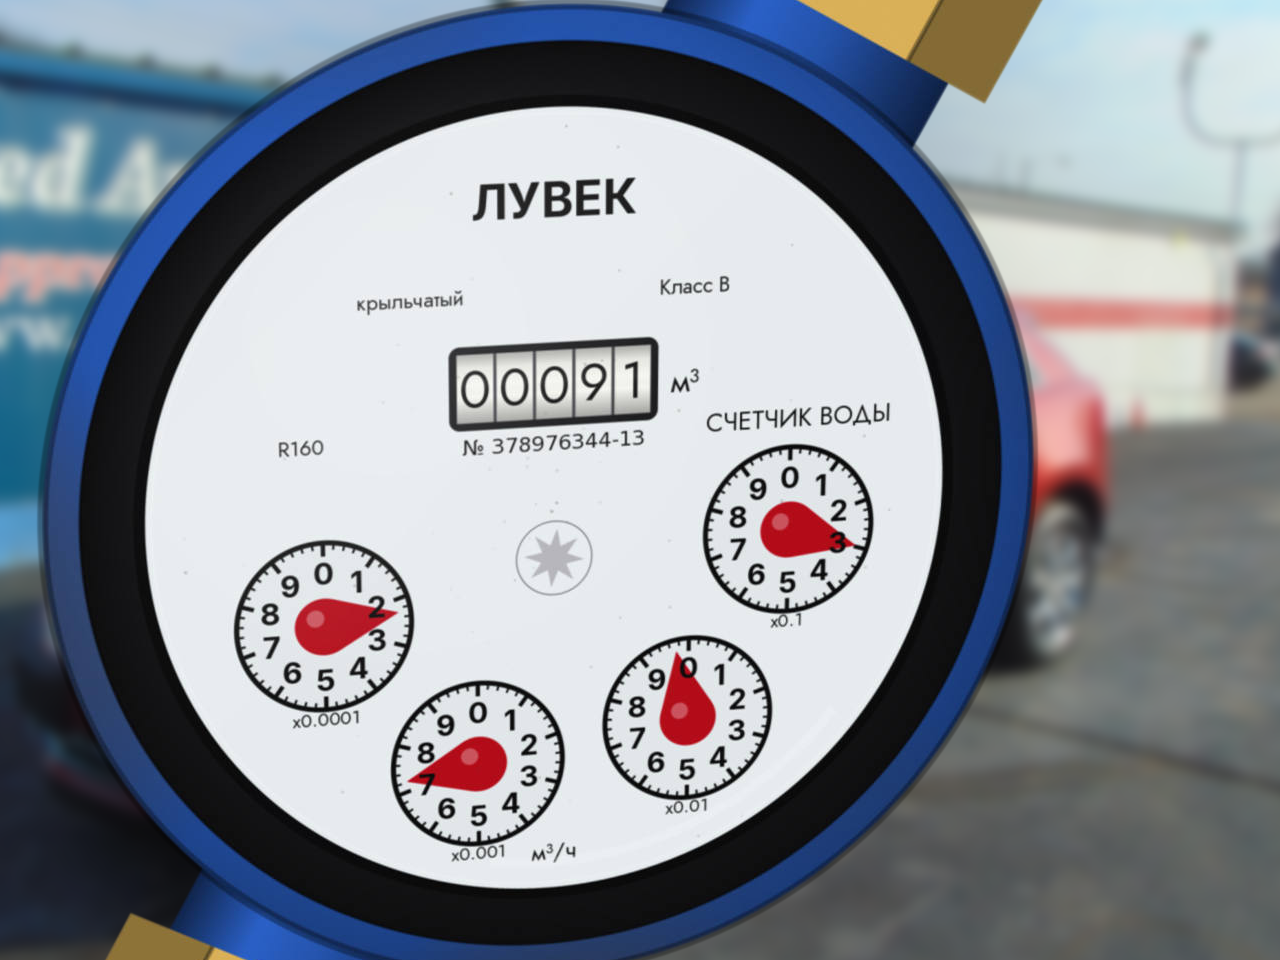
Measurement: 91.2972 m³
